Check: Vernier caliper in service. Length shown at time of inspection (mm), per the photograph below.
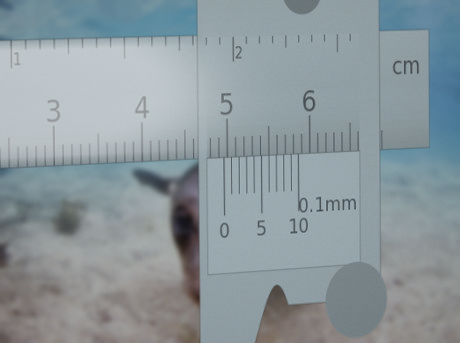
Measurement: 49.6 mm
